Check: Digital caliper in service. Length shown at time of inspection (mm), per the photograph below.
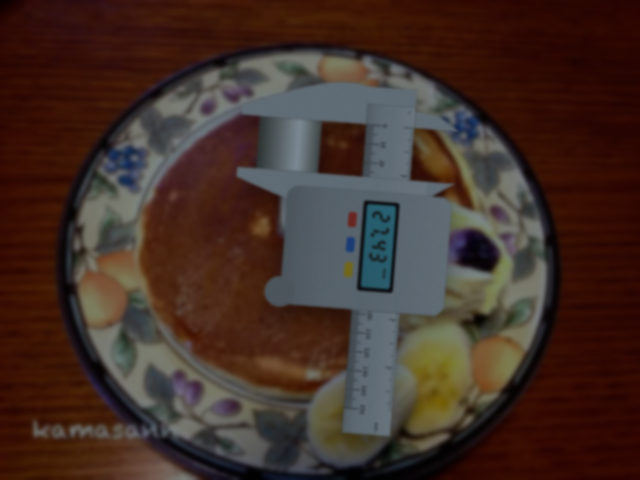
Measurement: 27.43 mm
